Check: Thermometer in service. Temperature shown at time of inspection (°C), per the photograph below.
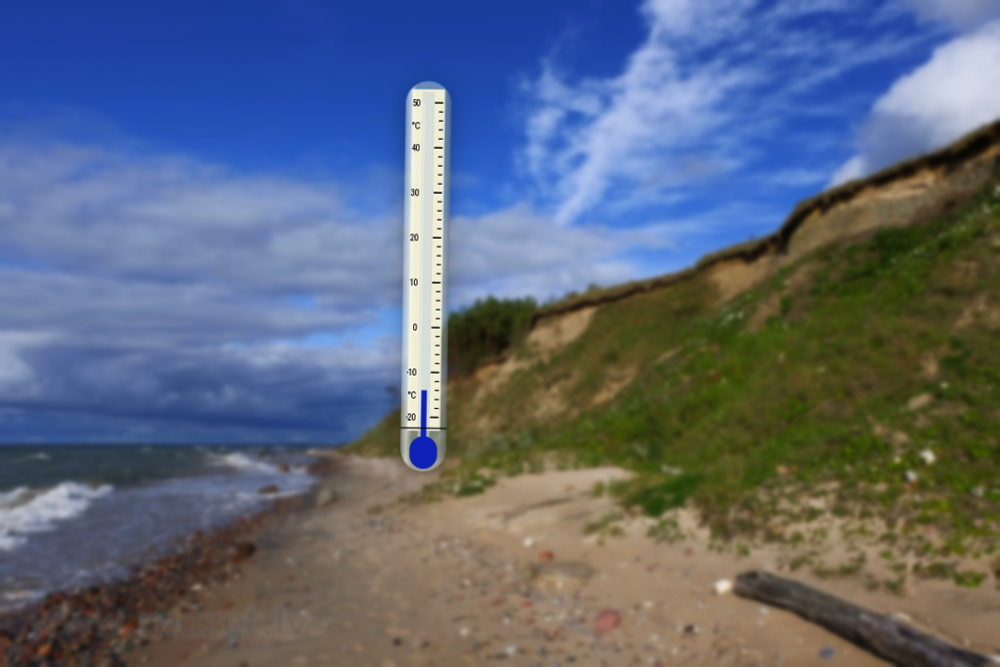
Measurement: -14 °C
